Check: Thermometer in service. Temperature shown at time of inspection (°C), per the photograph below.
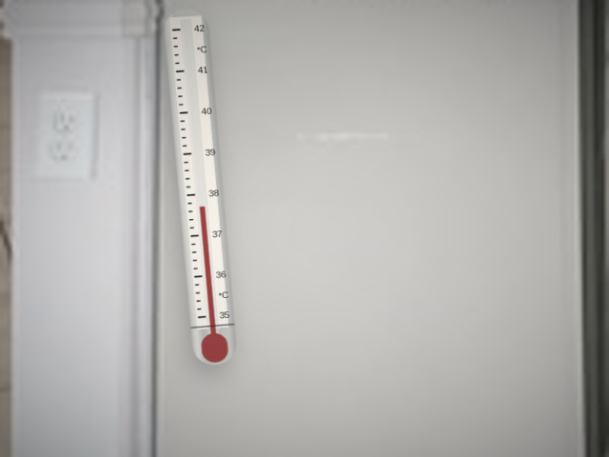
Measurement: 37.7 °C
